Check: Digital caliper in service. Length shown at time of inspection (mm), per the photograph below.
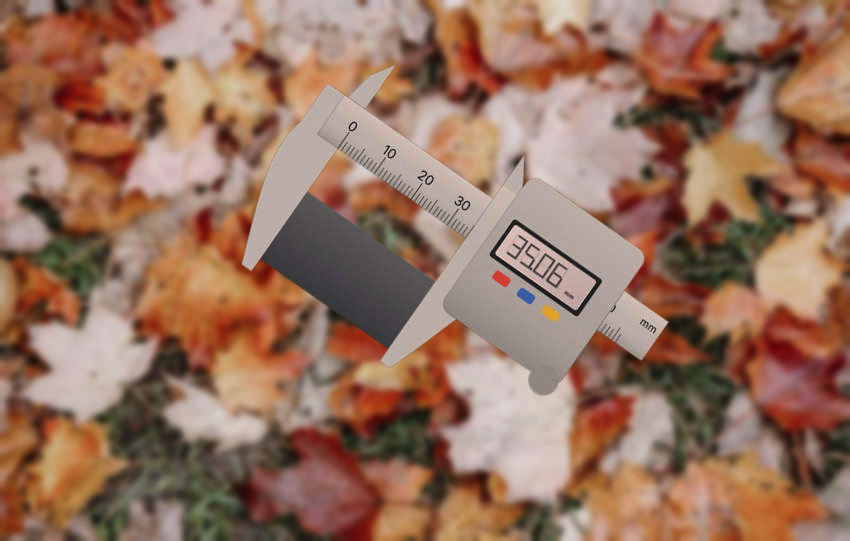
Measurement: 35.06 mm
